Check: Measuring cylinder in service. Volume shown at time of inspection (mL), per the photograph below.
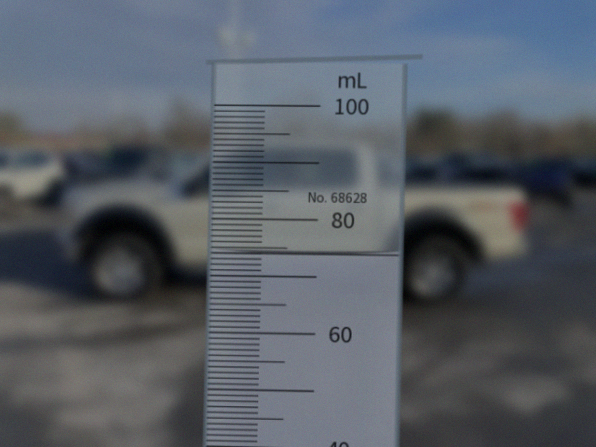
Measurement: 74 mL
